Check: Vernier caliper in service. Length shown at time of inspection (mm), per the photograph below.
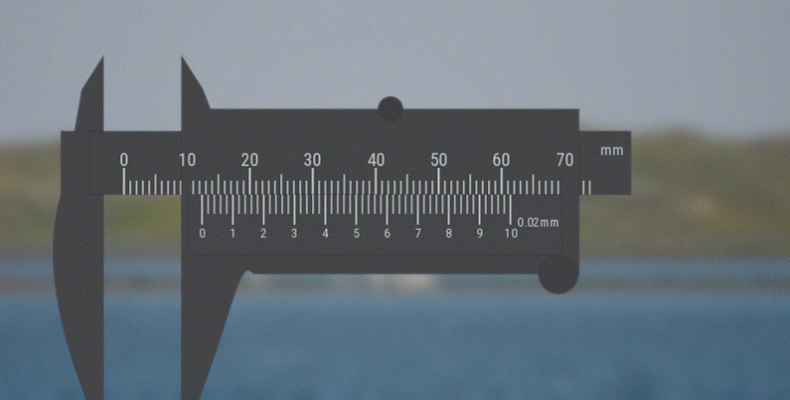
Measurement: 12.4 mm
